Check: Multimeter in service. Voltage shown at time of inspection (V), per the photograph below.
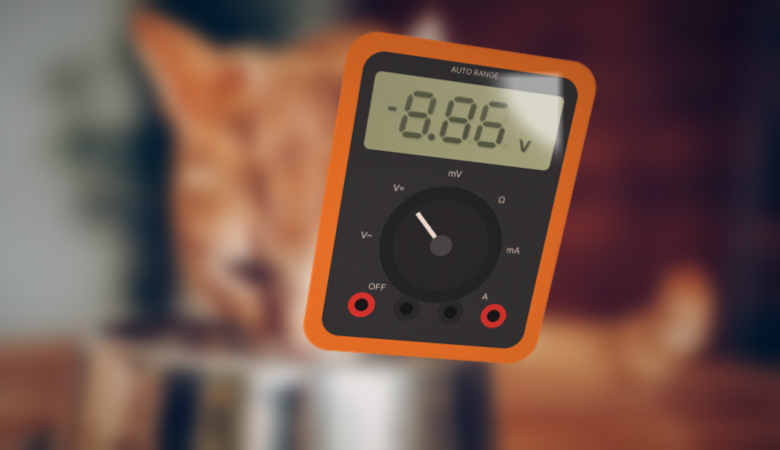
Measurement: -8.86 V
